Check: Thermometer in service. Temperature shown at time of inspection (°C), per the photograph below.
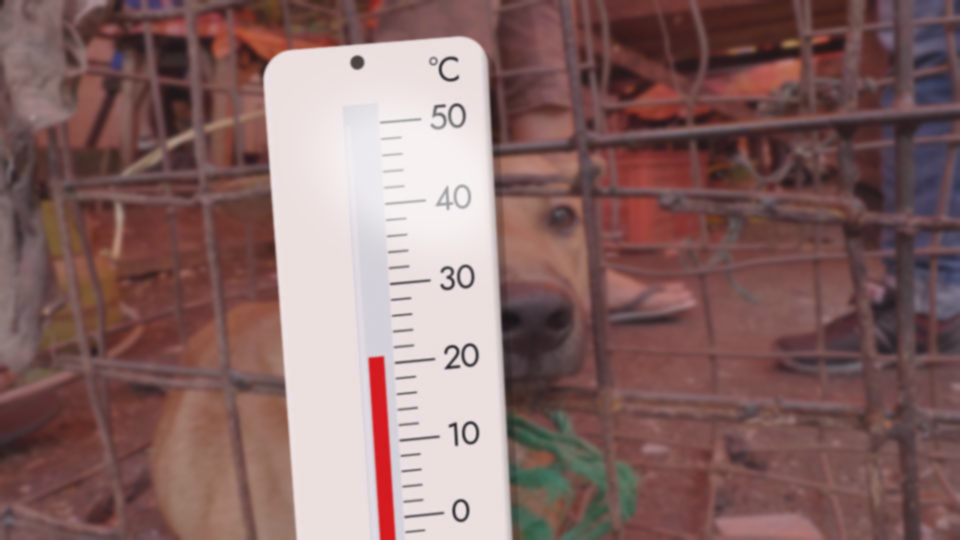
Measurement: 21 °C
